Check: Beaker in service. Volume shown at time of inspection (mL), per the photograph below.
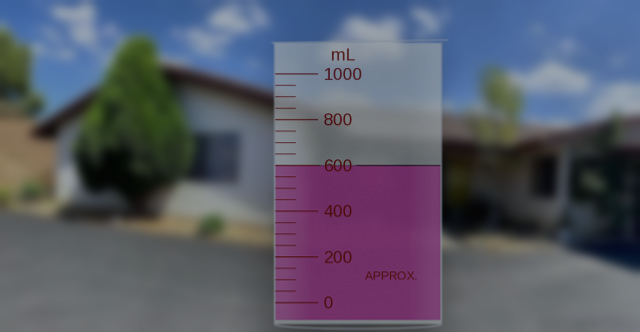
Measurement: 600 mL
